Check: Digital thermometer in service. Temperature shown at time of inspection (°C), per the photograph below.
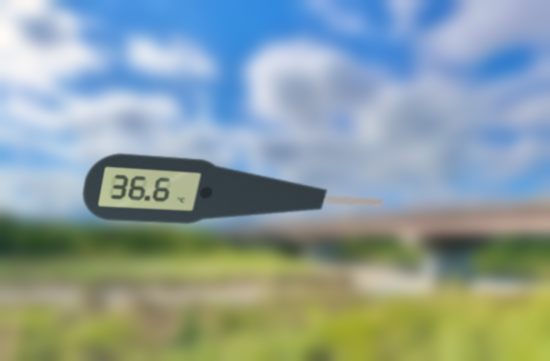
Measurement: 36.6 °C
